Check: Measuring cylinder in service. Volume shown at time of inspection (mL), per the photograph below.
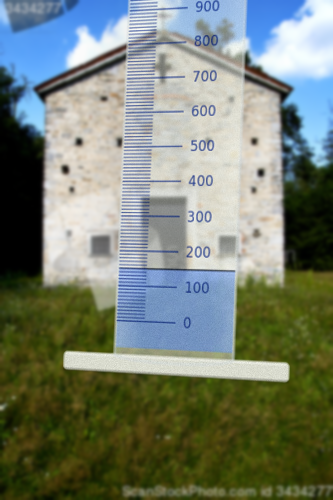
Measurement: 150 mL
